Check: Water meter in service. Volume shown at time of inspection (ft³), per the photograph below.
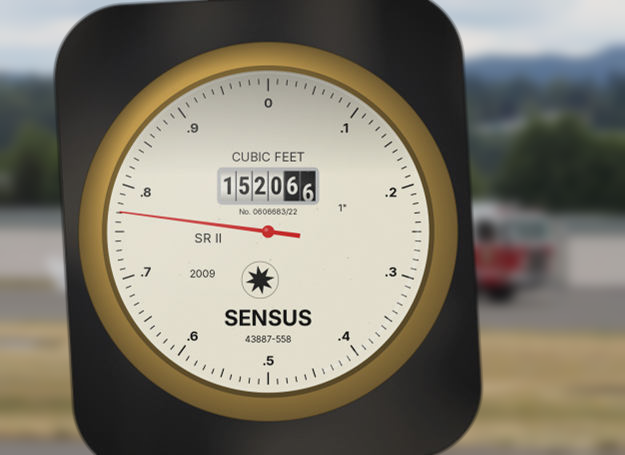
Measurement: 152065.77 ft³
